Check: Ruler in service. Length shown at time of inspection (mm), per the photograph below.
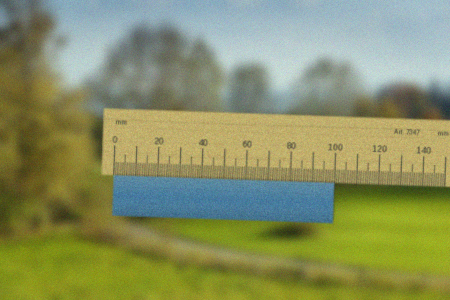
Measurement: 100 mm
